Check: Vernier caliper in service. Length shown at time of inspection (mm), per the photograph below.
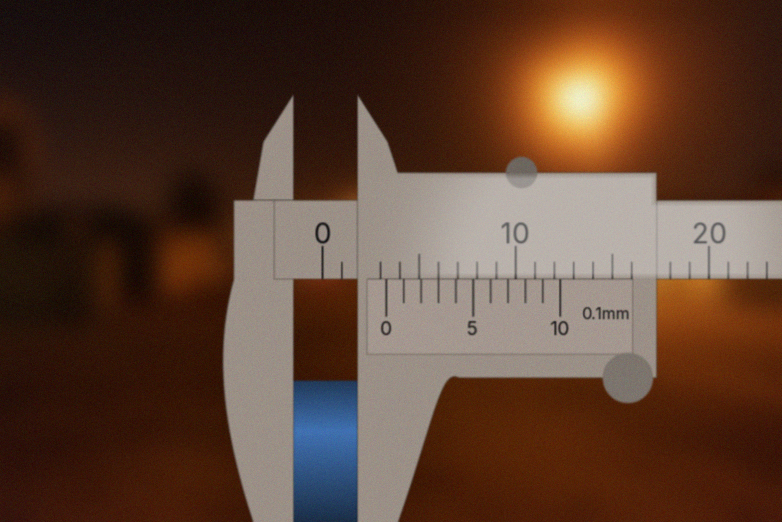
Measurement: 3.3 mm
